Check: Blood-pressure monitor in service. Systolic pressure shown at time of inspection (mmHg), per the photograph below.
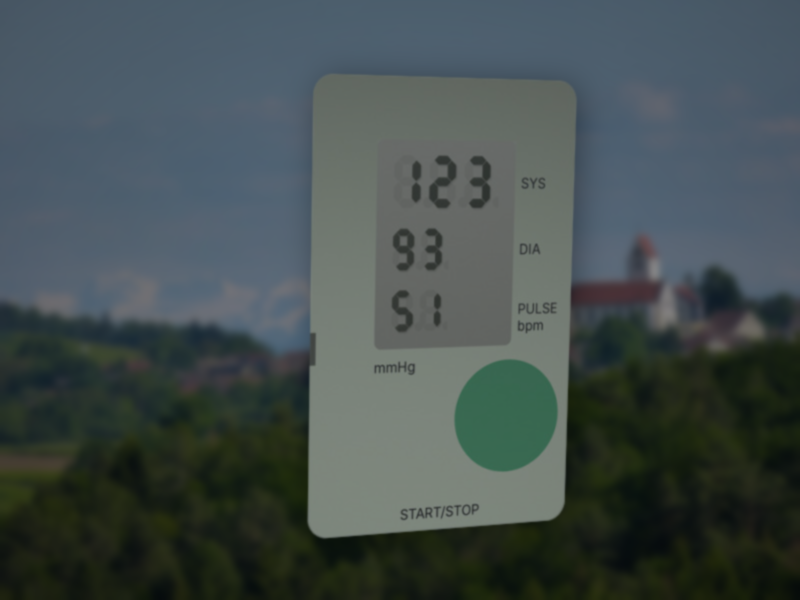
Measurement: 123 mmHg
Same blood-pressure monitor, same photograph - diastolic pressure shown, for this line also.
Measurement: 93 mmHg
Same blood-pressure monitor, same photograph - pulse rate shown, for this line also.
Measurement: 51 bpm
